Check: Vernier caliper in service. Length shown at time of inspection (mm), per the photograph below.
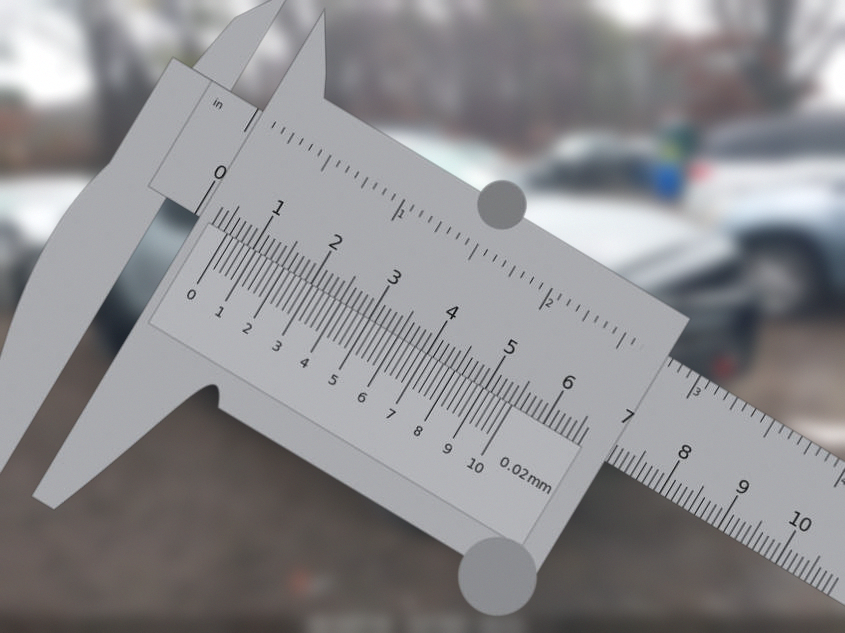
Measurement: 5.6 mm
